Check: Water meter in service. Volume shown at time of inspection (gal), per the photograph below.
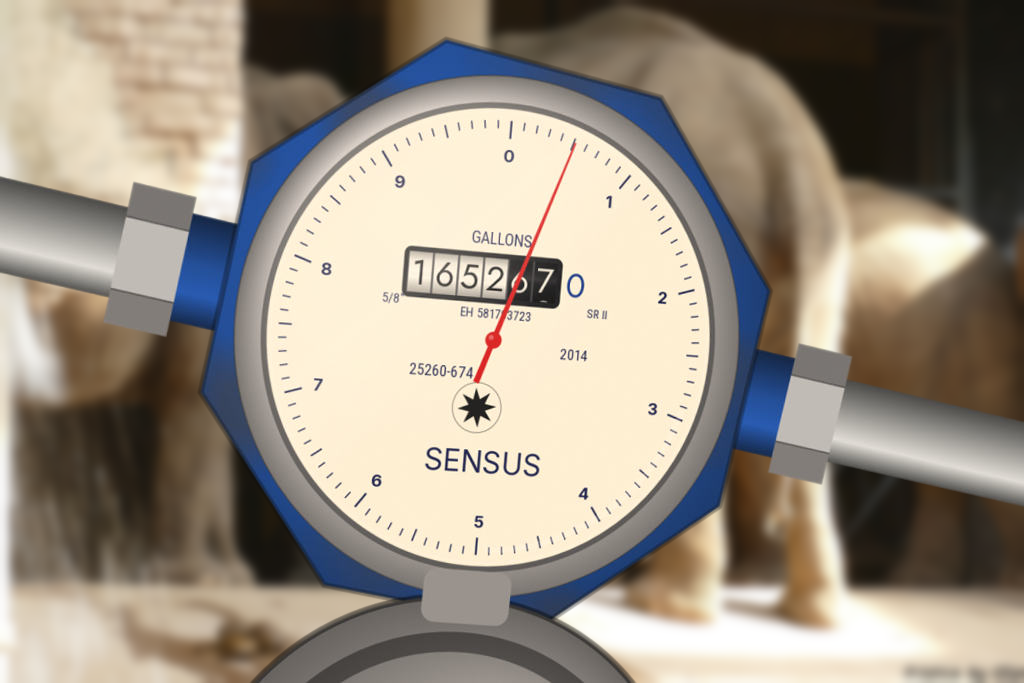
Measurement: 1652670.5 gal
